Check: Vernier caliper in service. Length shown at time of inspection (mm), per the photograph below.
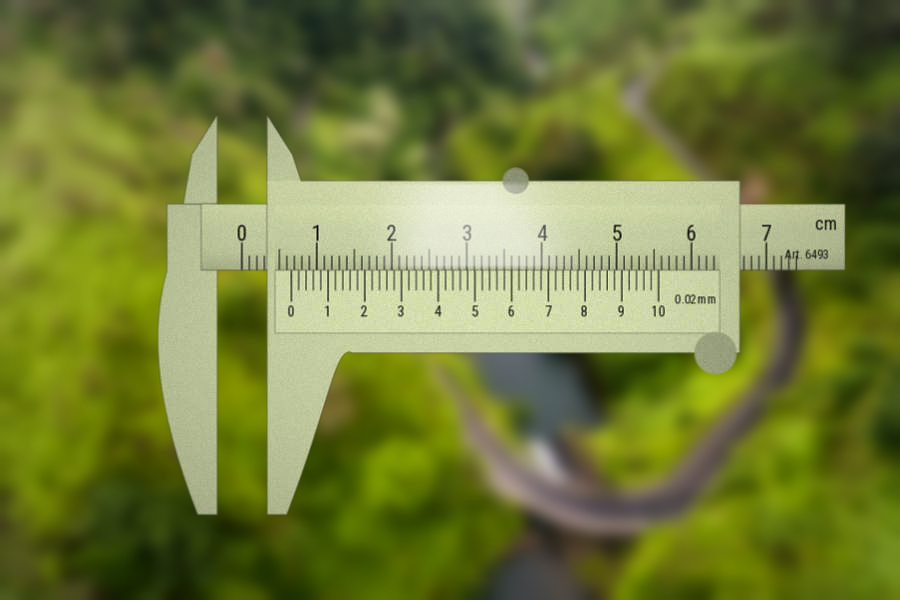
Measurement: 6.6 mm
